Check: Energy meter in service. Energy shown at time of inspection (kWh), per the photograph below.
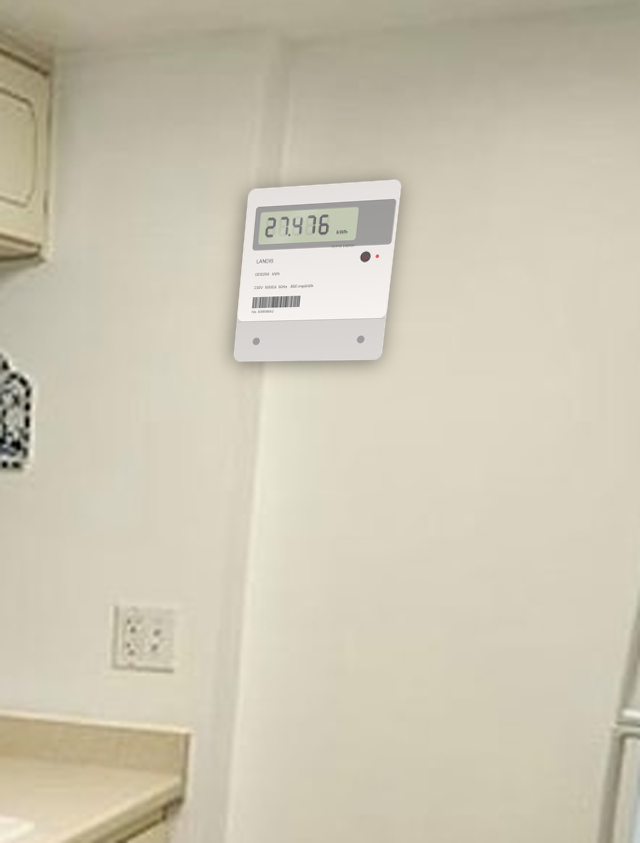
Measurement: 27.476 kWh
